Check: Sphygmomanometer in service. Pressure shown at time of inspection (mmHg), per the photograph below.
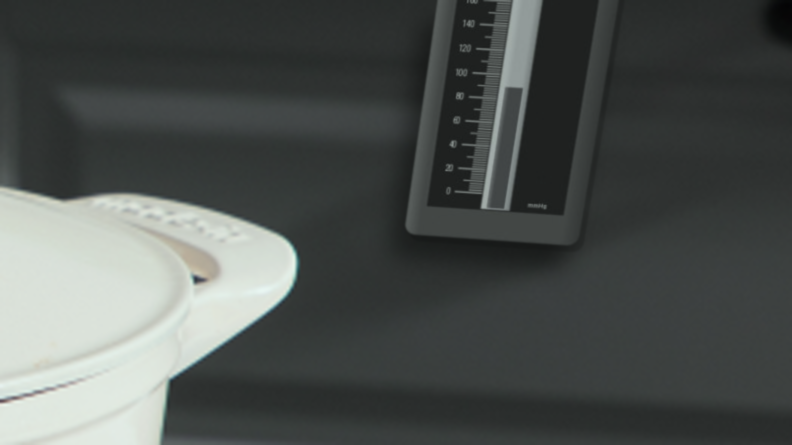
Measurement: 90 mmHg
